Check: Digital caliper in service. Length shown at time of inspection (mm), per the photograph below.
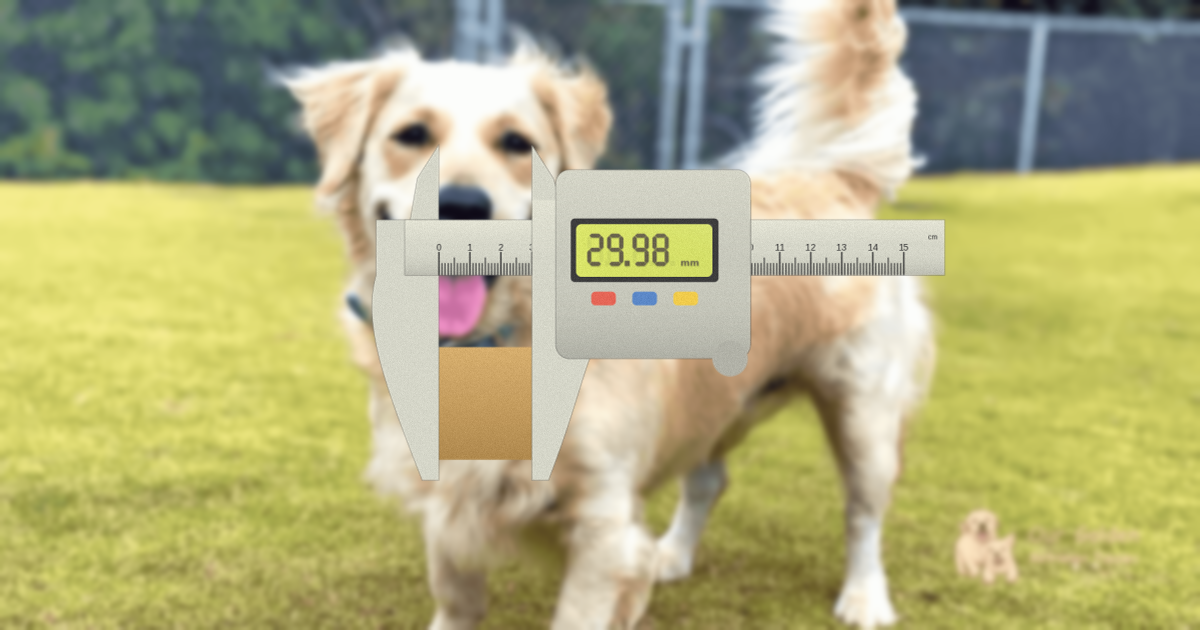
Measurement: 29.98 mm
